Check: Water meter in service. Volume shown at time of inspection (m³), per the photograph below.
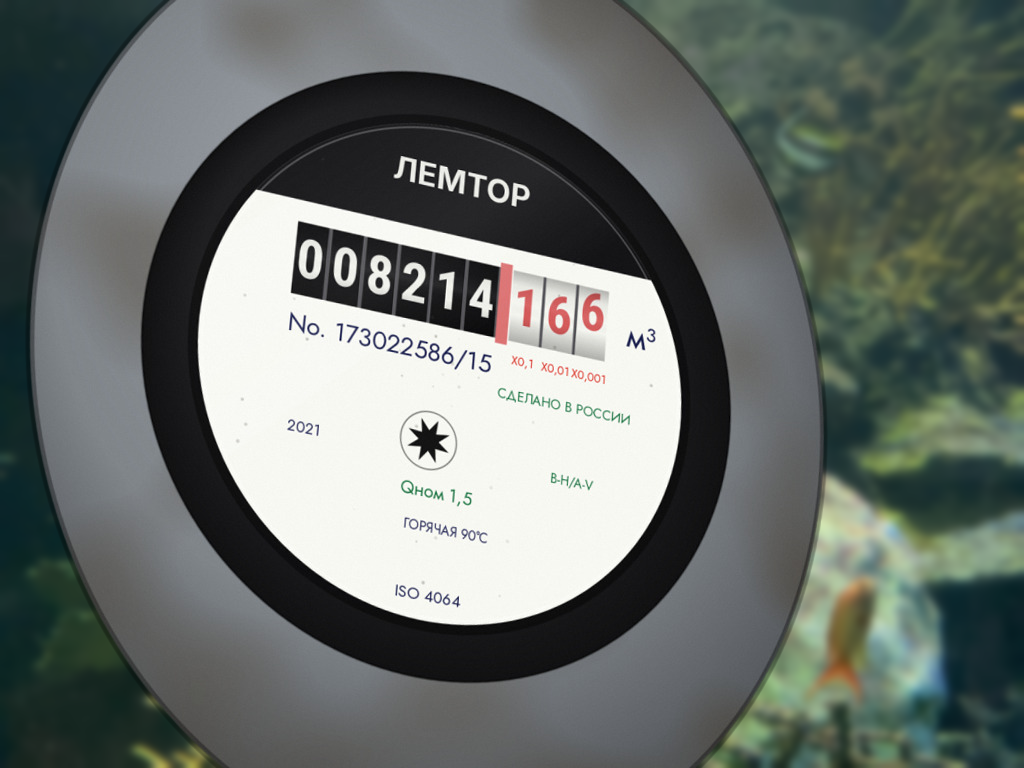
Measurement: 8214.166 m³
